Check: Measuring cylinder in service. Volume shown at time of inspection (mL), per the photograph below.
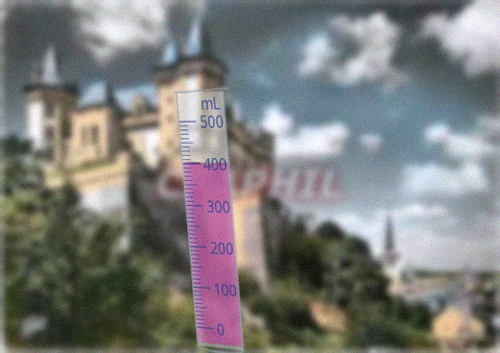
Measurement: 400 mL
